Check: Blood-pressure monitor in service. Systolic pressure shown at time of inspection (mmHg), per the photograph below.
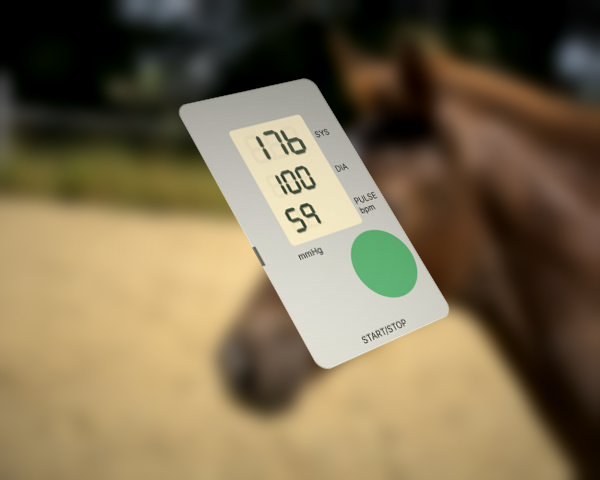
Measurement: 176 mmHg
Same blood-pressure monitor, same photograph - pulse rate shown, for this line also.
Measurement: 59 bpm
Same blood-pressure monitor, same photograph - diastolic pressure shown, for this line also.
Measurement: 100 mmHg
